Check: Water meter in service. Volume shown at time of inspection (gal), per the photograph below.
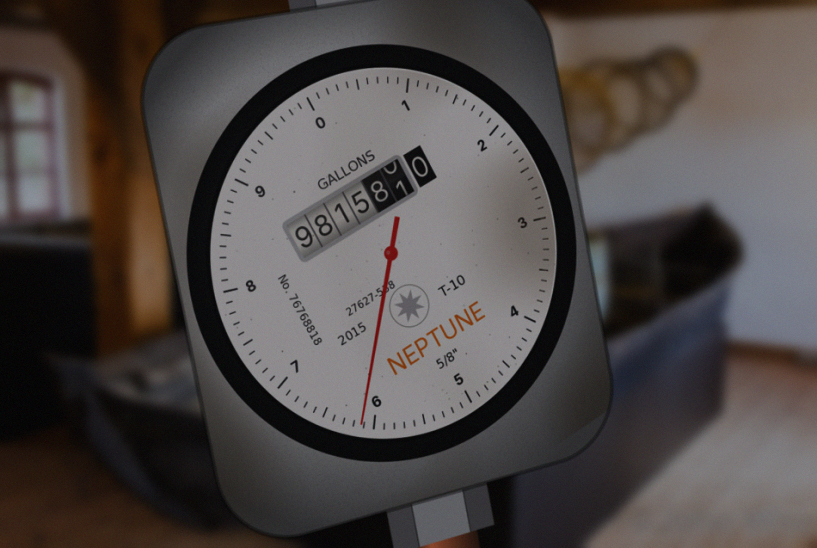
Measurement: 9815806.1 gal
